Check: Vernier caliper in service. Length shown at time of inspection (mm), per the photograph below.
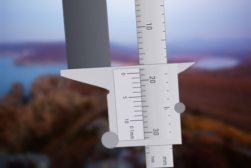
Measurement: 18.6 mm
